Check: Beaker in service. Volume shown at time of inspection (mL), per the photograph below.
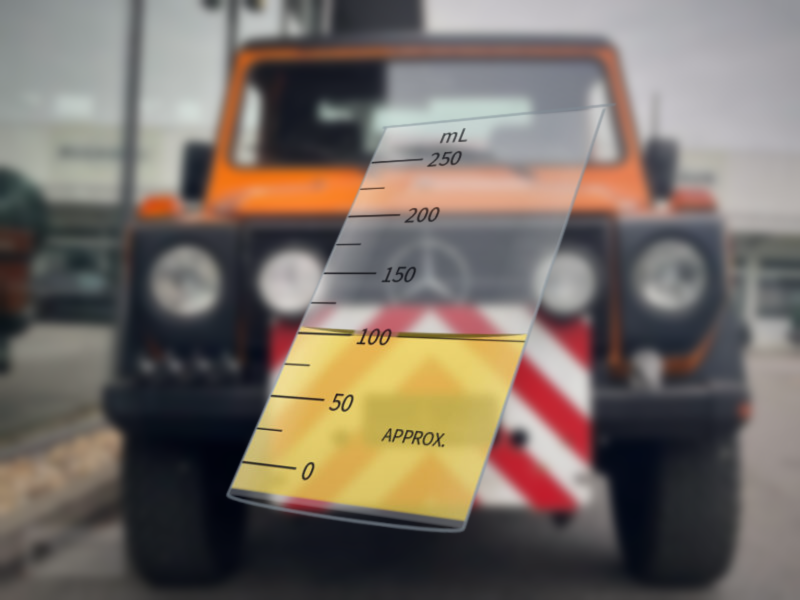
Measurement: 100 mL
